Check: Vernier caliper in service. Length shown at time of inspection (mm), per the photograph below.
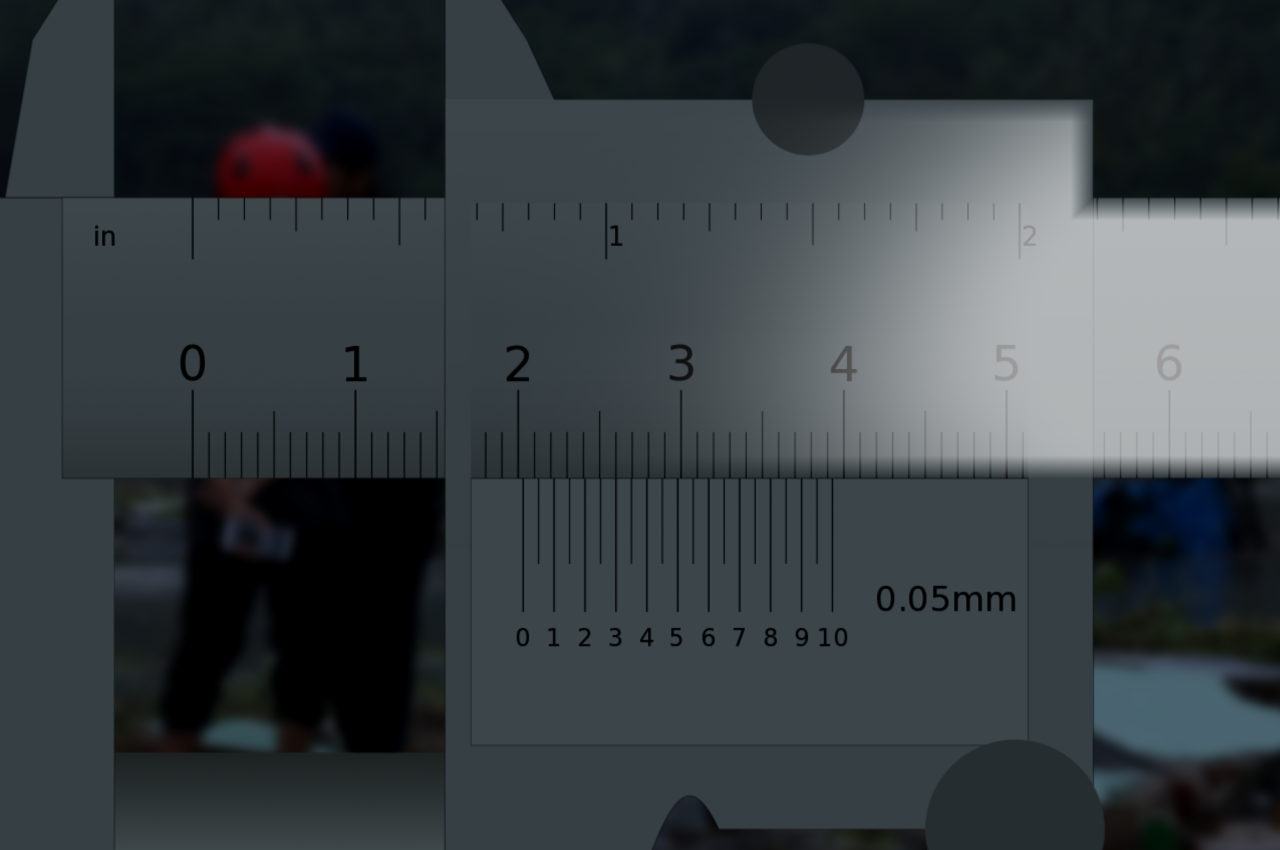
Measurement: 20.3 mm
